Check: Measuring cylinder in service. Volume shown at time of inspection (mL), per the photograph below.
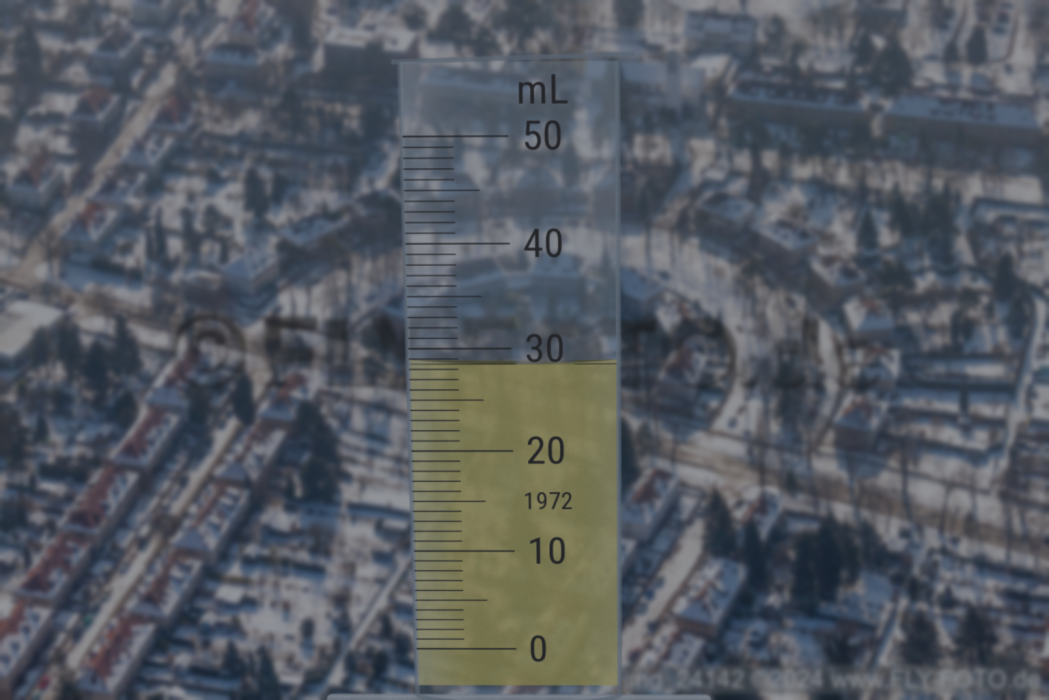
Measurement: 28.5 mL
